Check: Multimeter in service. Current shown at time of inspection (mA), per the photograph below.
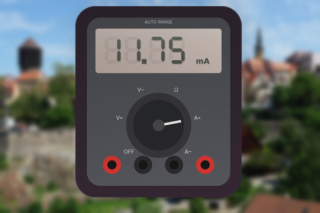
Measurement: 11.75 mA
